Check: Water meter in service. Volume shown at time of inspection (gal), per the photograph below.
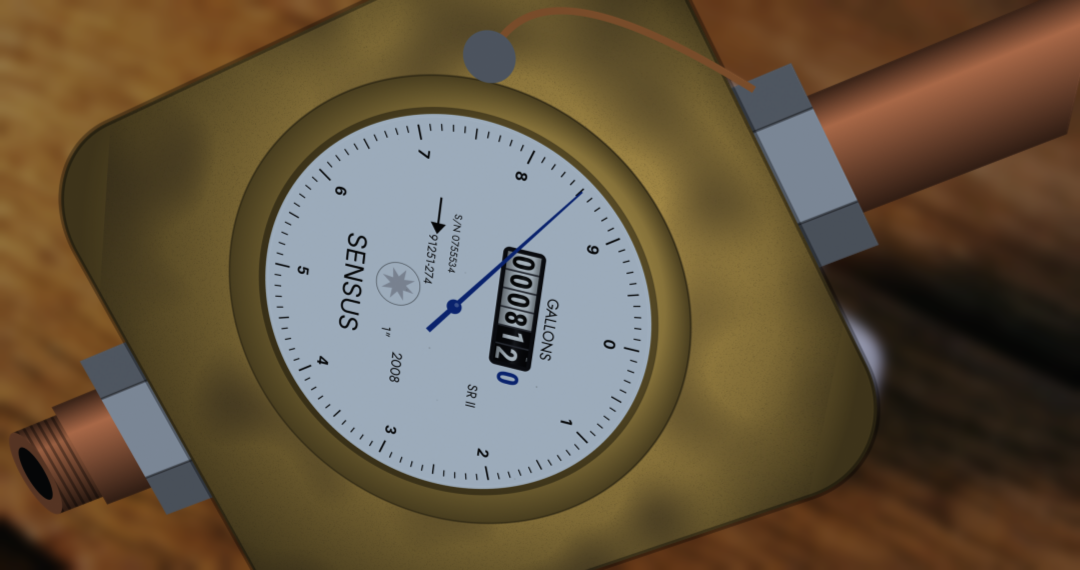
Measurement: 8118.5 gal
